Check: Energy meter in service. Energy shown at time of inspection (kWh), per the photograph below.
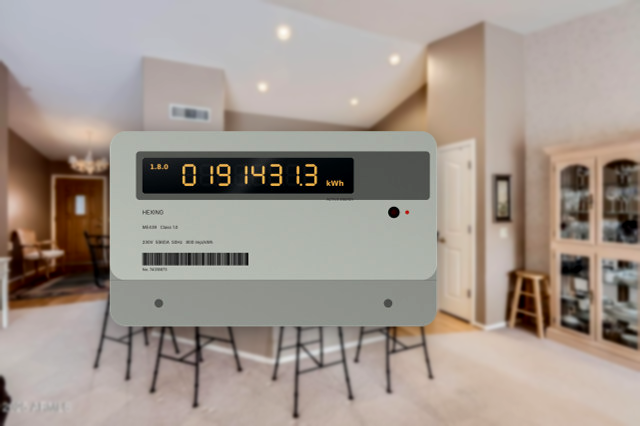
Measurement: 191431.3 kWh
